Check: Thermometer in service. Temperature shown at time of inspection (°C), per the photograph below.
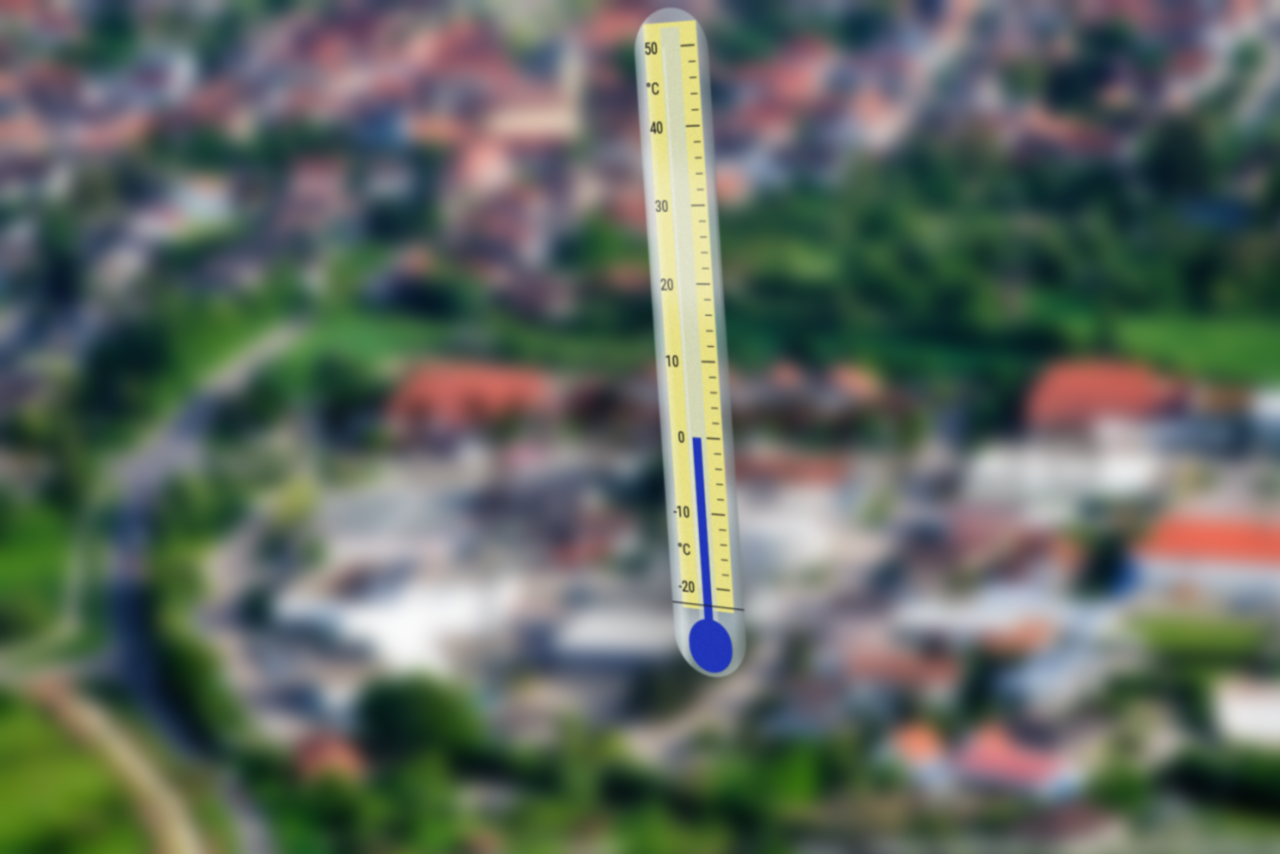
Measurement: 0 °C
